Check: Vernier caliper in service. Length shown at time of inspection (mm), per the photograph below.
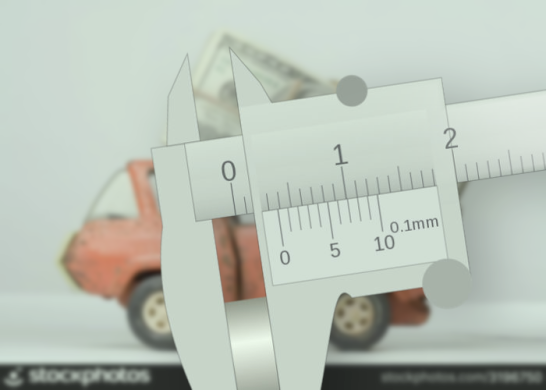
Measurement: 3.8 mm
